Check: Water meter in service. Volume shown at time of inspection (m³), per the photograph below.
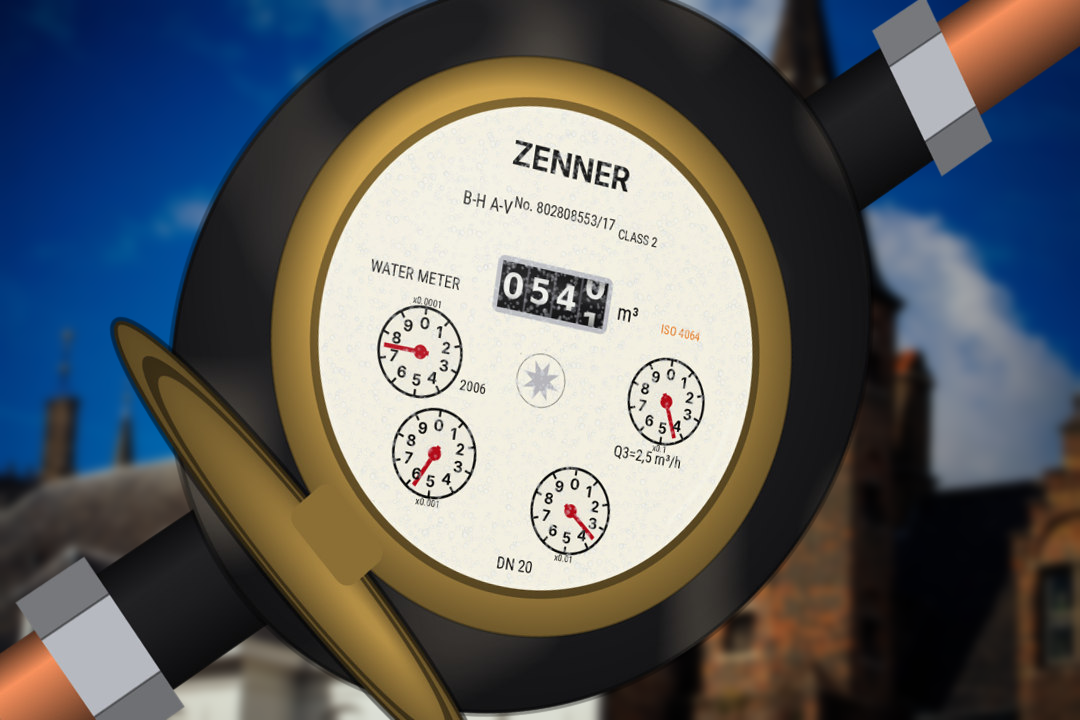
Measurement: 540.4357 m³
